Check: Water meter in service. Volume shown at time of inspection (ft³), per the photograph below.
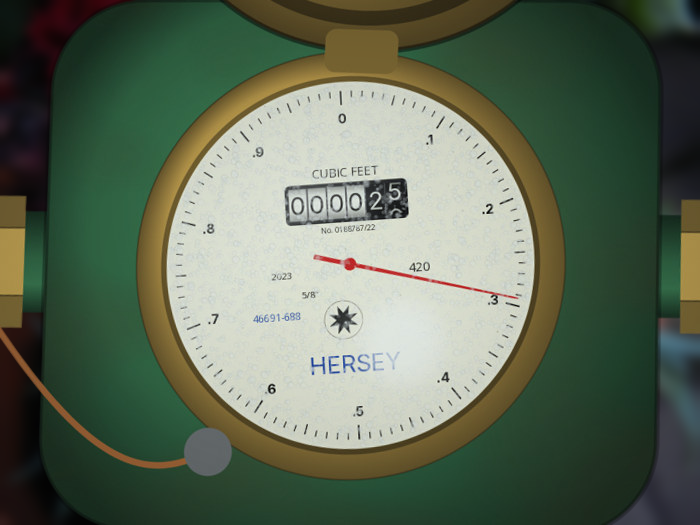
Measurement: 25.29 ft³
